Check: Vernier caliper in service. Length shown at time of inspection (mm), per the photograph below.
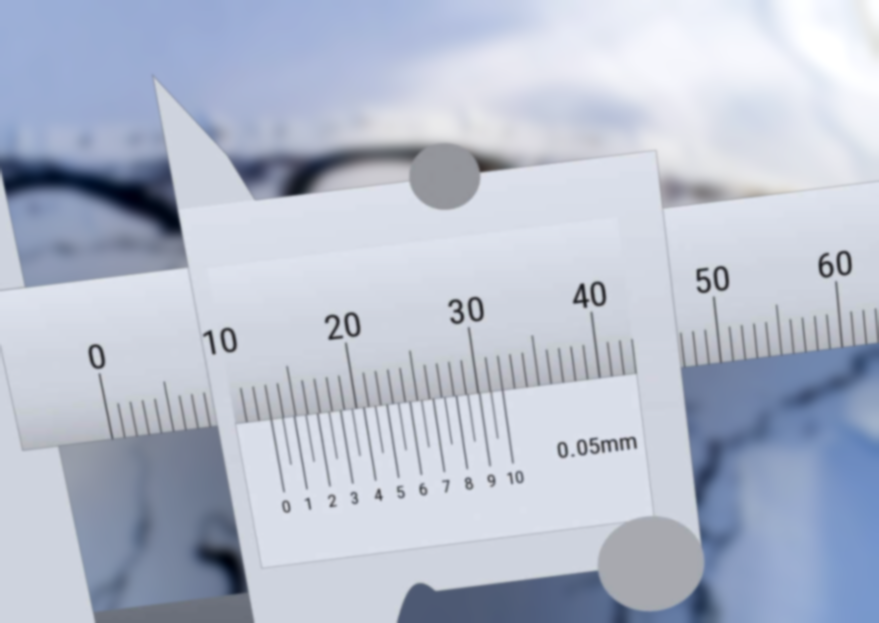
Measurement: 13.0 mm
